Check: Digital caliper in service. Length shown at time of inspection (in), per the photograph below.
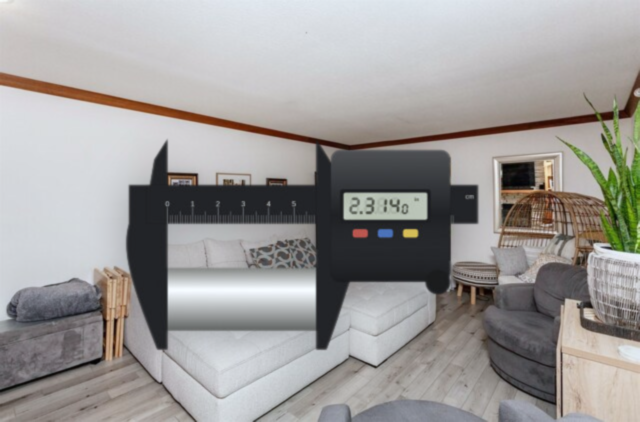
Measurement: 2.3140 in
